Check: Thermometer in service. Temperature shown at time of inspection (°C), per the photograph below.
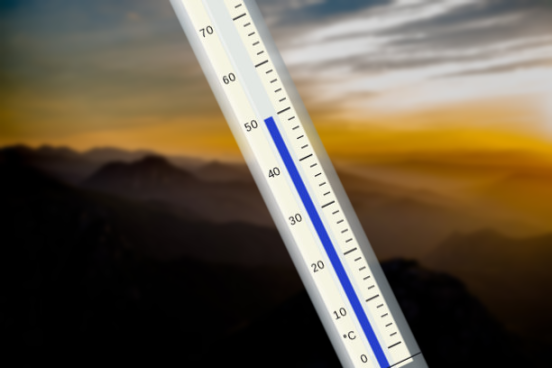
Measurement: 50 °C
